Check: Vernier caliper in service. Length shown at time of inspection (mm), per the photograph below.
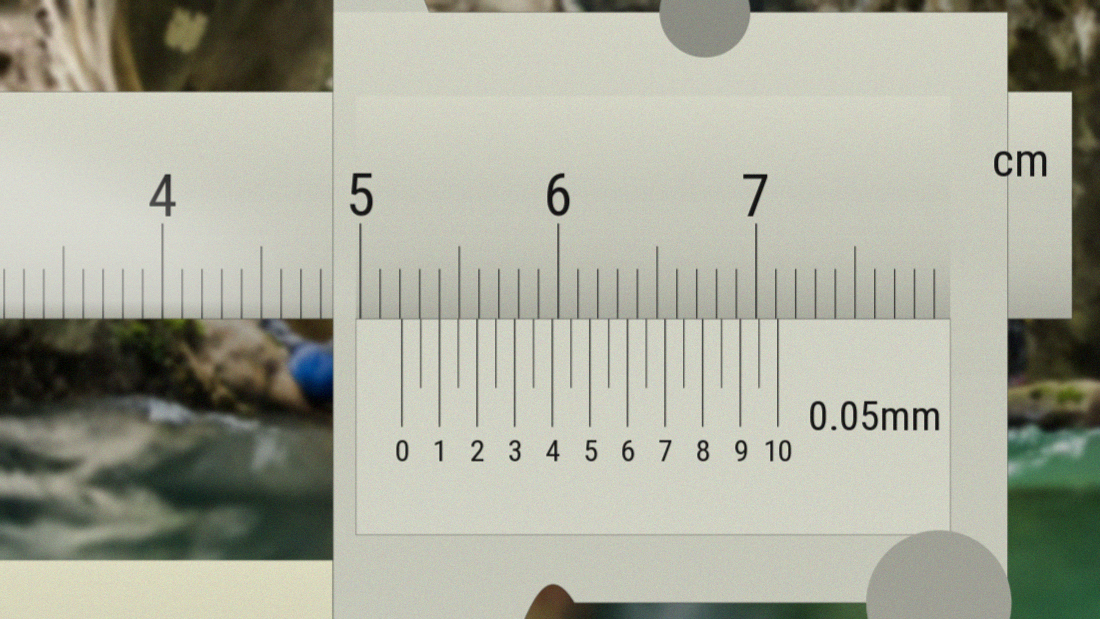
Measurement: 52.1 mm
